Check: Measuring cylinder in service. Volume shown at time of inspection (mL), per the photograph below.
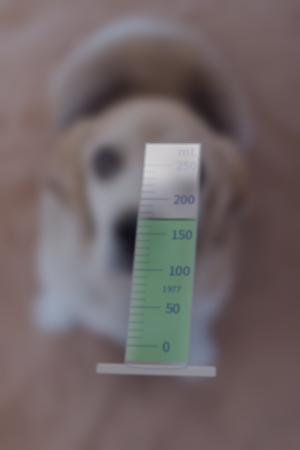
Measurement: 170 mL
